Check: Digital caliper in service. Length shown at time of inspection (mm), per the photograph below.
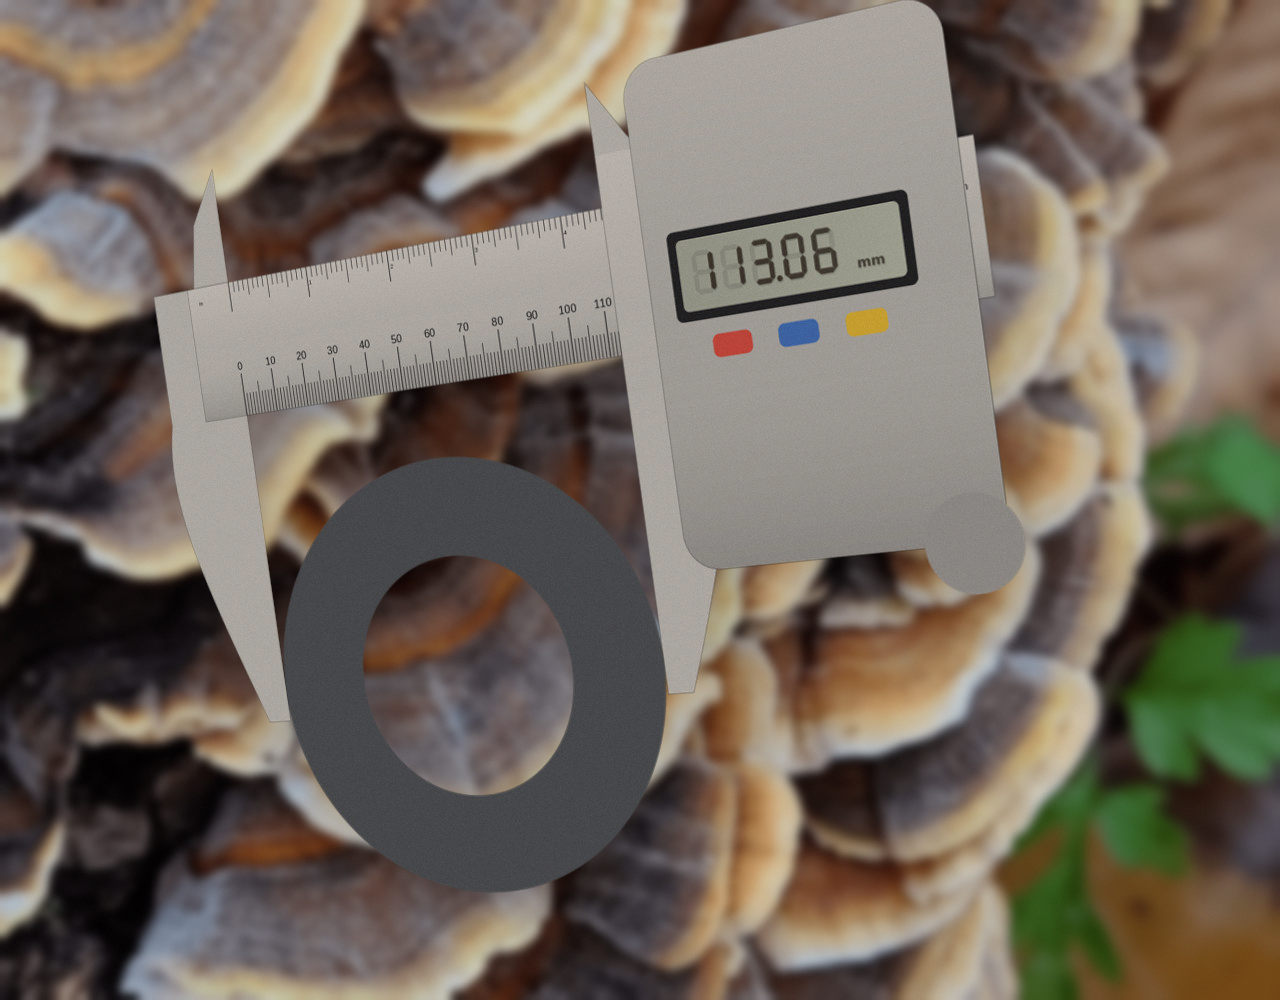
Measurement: 113.06 mm
